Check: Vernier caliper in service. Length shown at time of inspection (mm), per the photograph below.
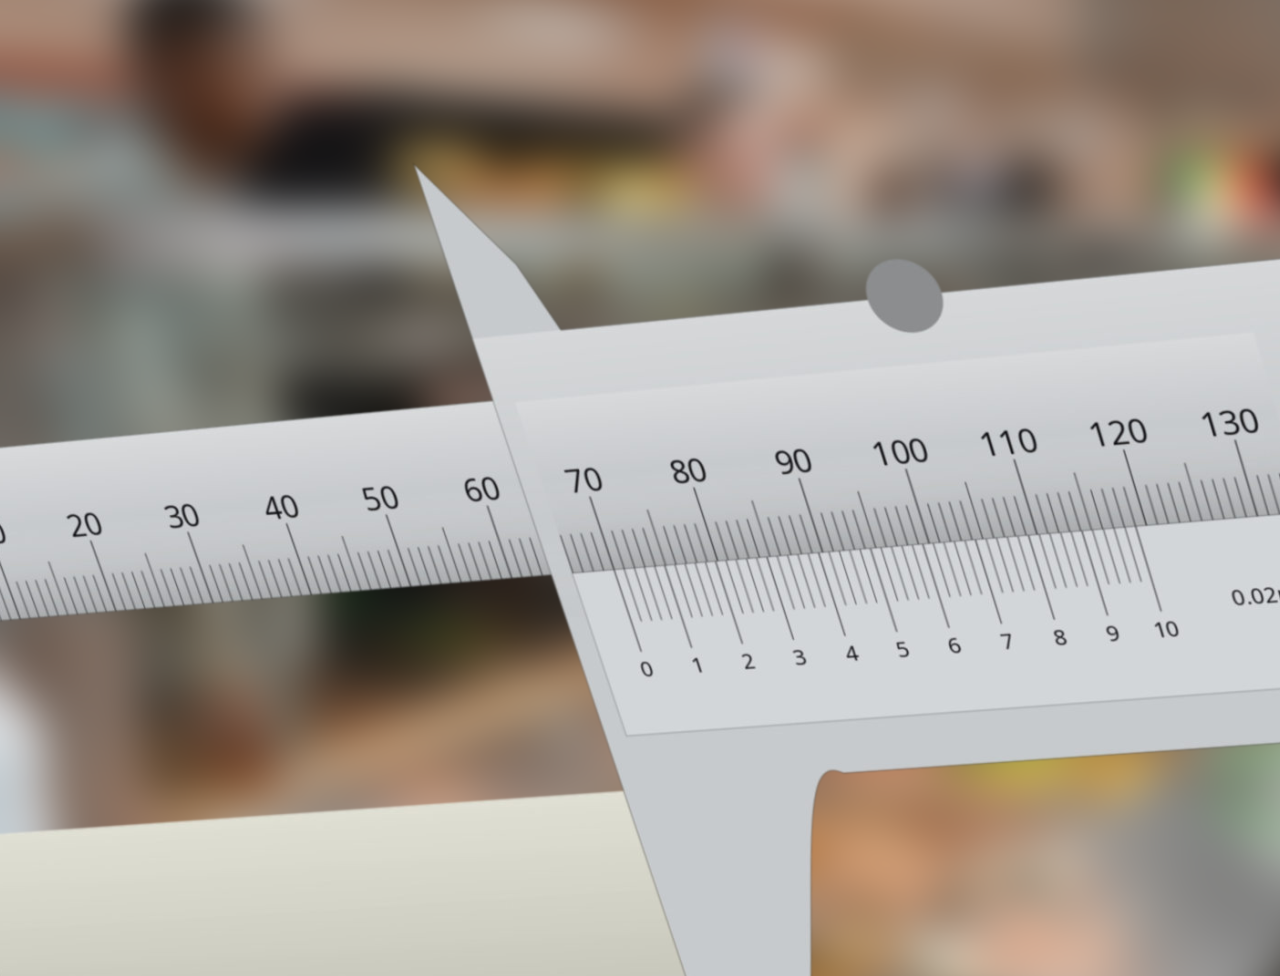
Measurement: 70.0 mm
